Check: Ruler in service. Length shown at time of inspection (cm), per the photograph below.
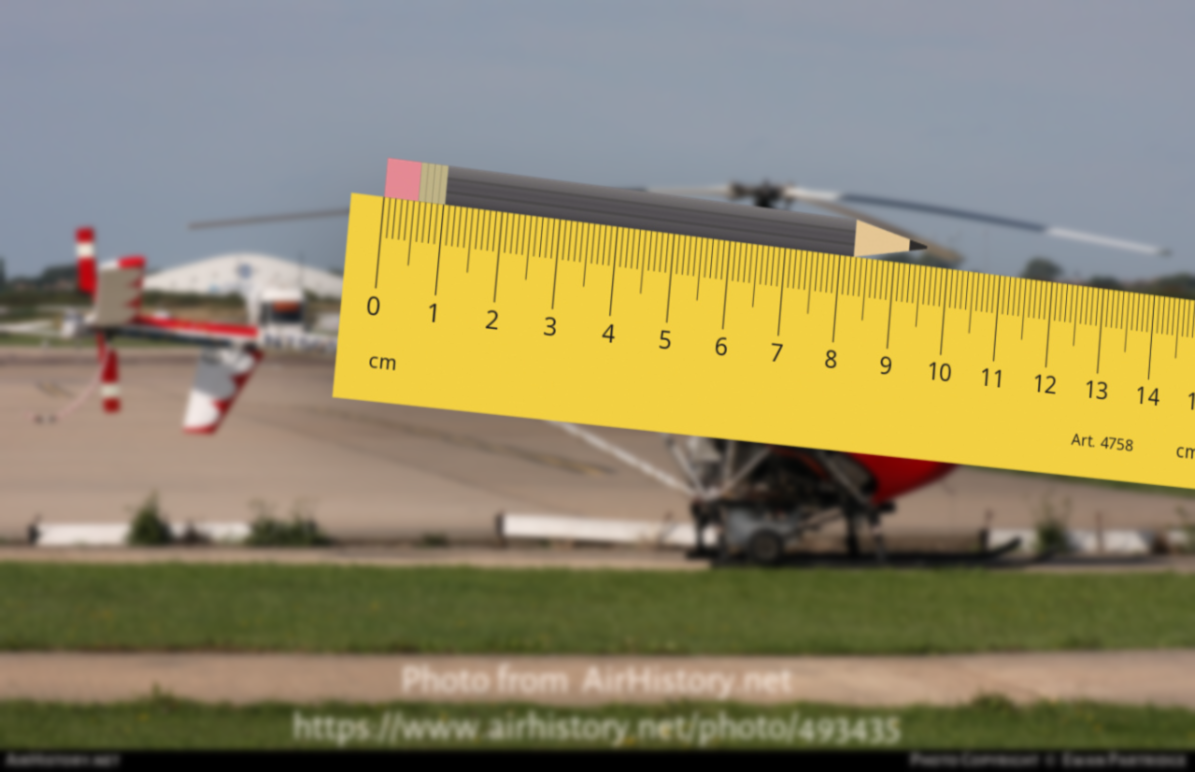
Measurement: 9.6 cm
